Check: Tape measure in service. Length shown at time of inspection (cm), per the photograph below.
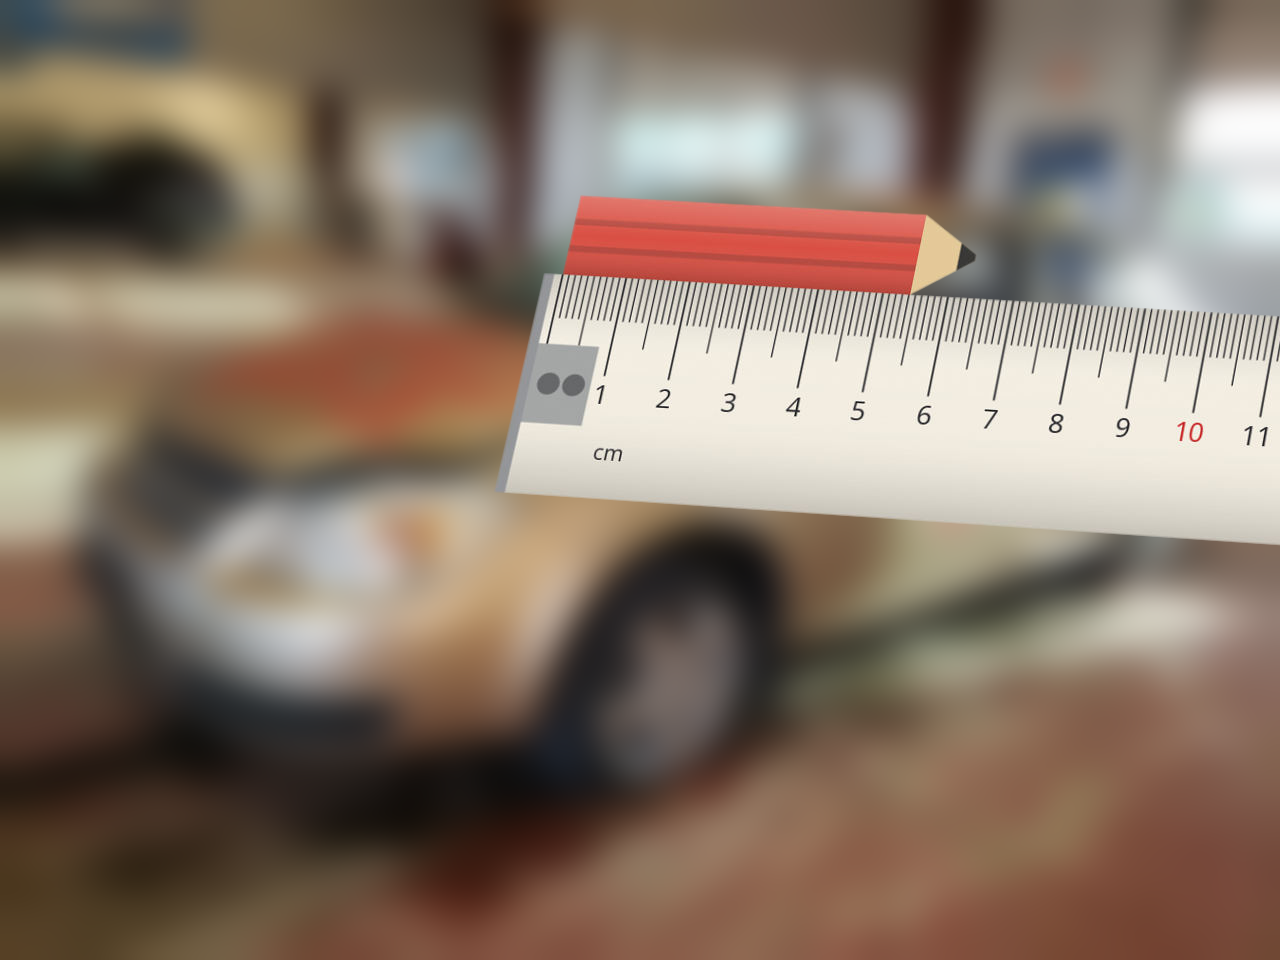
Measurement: 6.3 cm
